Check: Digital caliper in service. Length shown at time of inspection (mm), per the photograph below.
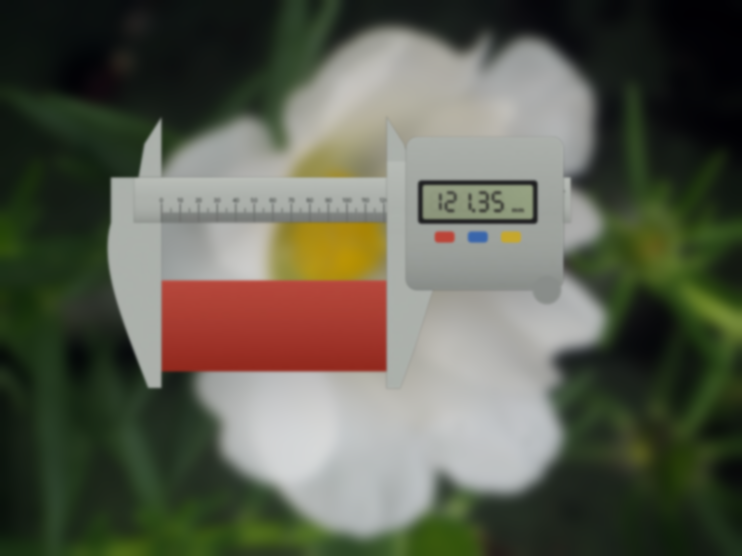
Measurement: 121.35 mm
